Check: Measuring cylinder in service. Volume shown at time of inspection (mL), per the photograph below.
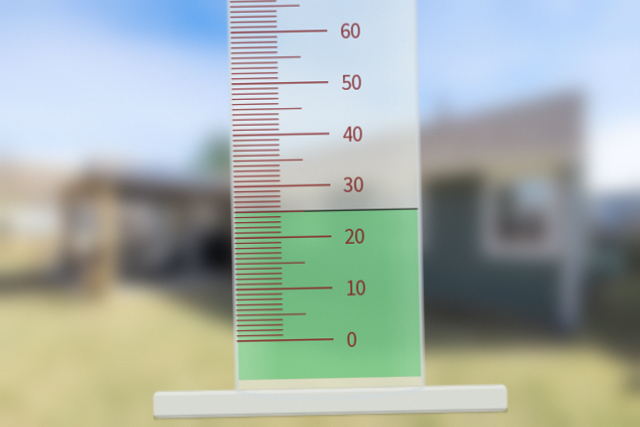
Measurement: 25 mL
